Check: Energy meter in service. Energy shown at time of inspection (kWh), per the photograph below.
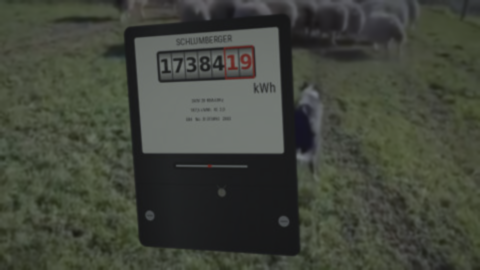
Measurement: 17384.19 kWh
